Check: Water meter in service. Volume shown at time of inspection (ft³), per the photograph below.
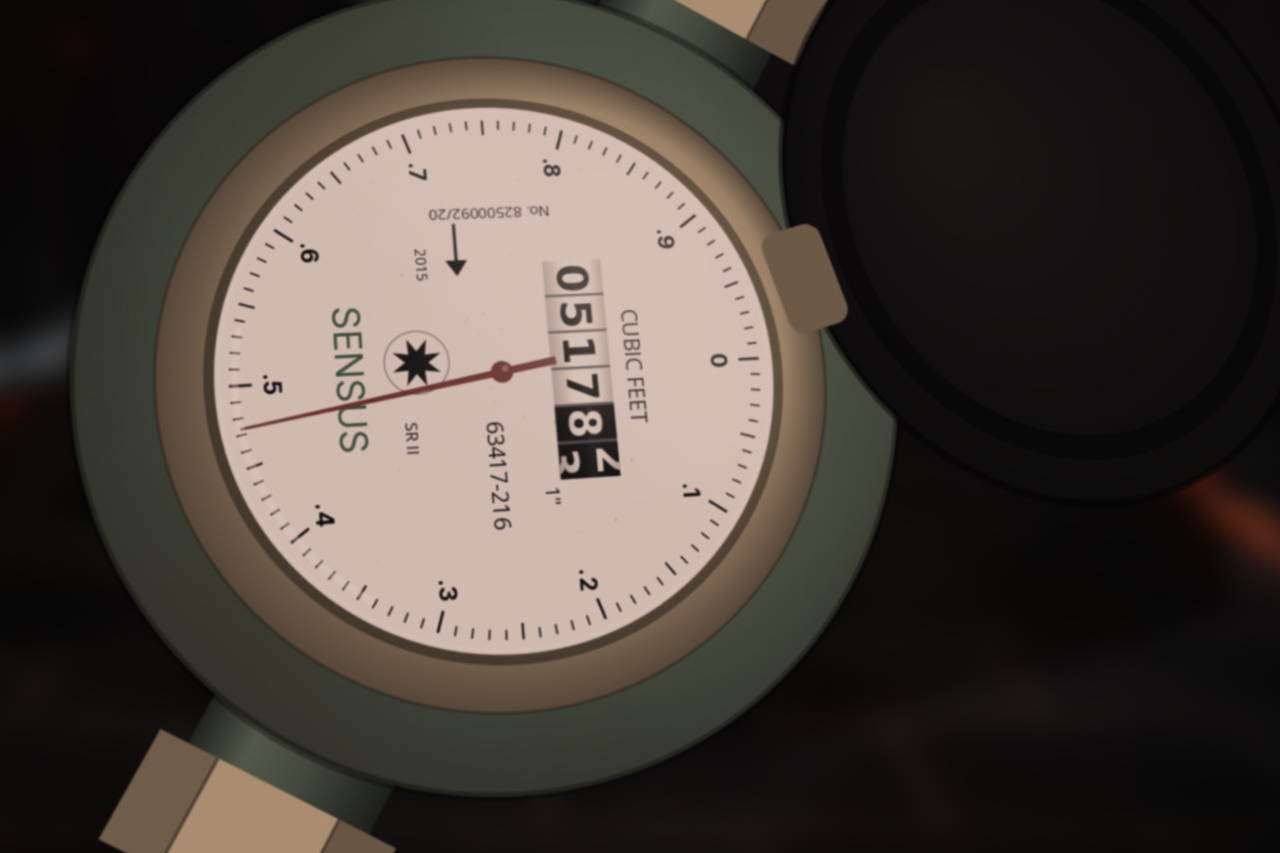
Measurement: 51782.47 ft³
